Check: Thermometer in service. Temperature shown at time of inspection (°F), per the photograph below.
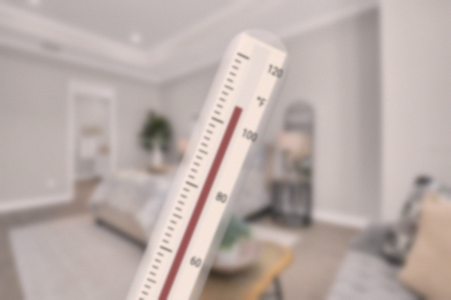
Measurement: 106 °F
